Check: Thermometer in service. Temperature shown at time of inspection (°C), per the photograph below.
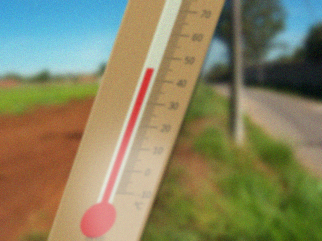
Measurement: 45 °C
